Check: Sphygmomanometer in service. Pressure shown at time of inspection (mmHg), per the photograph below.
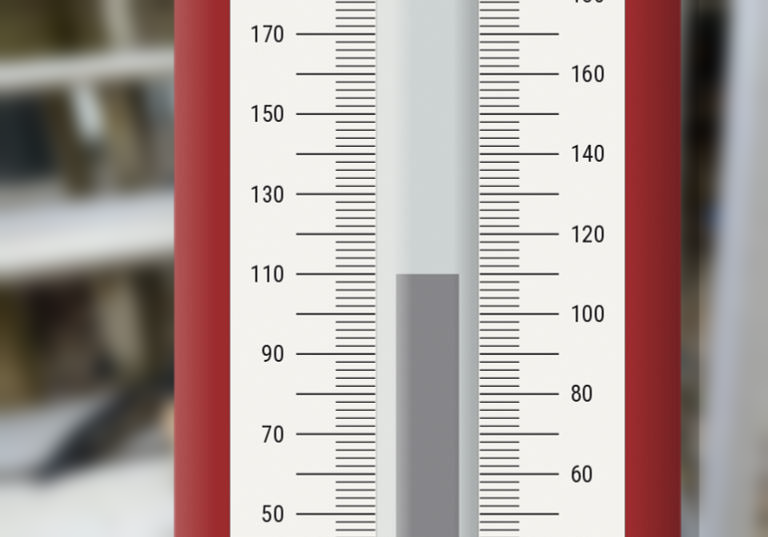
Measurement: 110 mmHg
